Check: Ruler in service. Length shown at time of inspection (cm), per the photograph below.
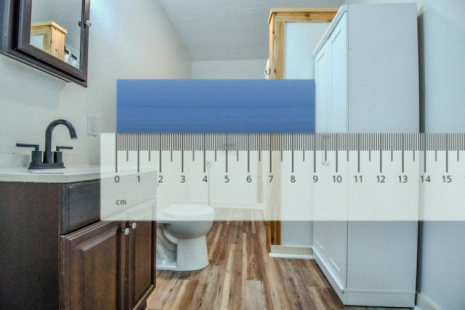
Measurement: 9 cm
